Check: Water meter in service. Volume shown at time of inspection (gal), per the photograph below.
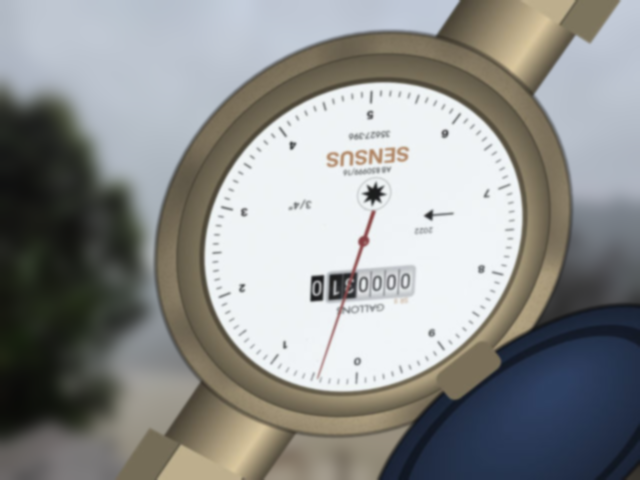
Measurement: 310.4 gal
